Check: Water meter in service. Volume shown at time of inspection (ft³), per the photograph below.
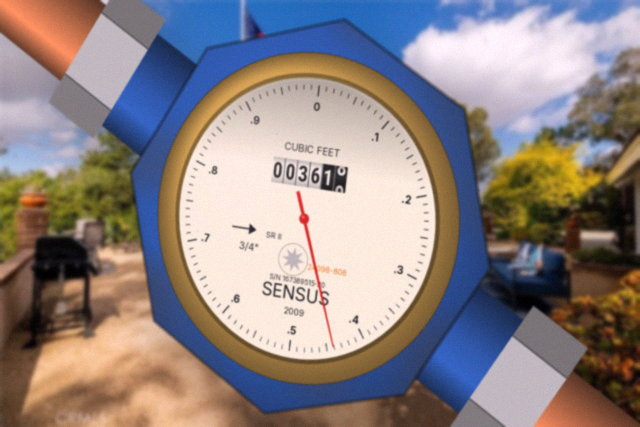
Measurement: 3618.44 ft³
